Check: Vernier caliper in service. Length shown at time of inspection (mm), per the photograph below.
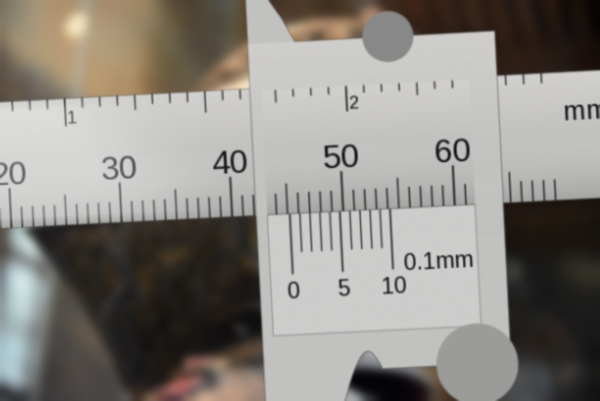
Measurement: 45.2 mm
